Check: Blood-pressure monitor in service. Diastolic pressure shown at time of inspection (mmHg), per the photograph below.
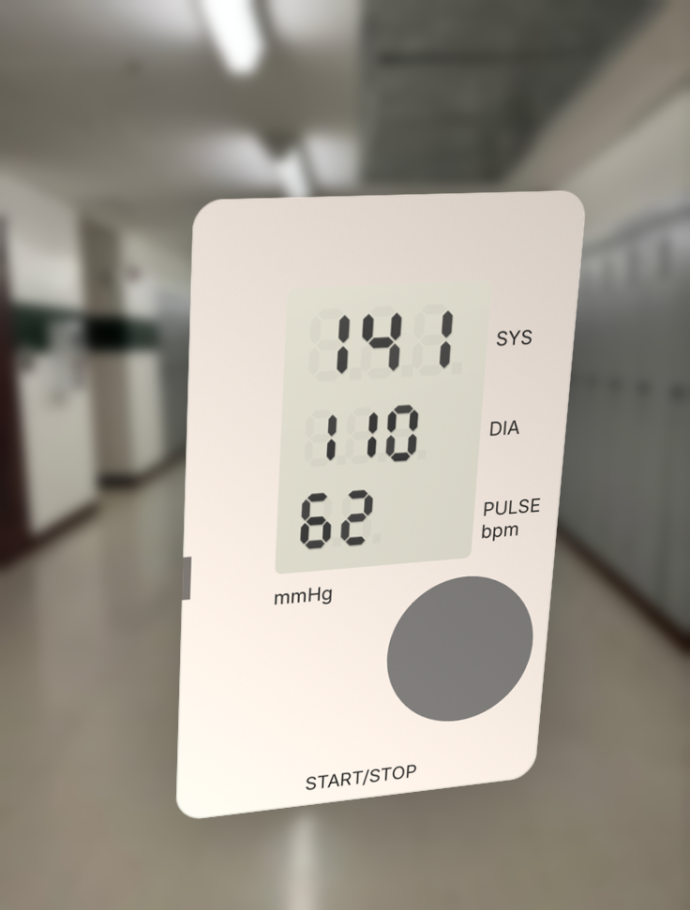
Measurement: 110 mmHg
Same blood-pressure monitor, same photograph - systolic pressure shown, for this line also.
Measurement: 141 mmHg
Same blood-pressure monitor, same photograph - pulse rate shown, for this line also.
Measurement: 62 bpm
